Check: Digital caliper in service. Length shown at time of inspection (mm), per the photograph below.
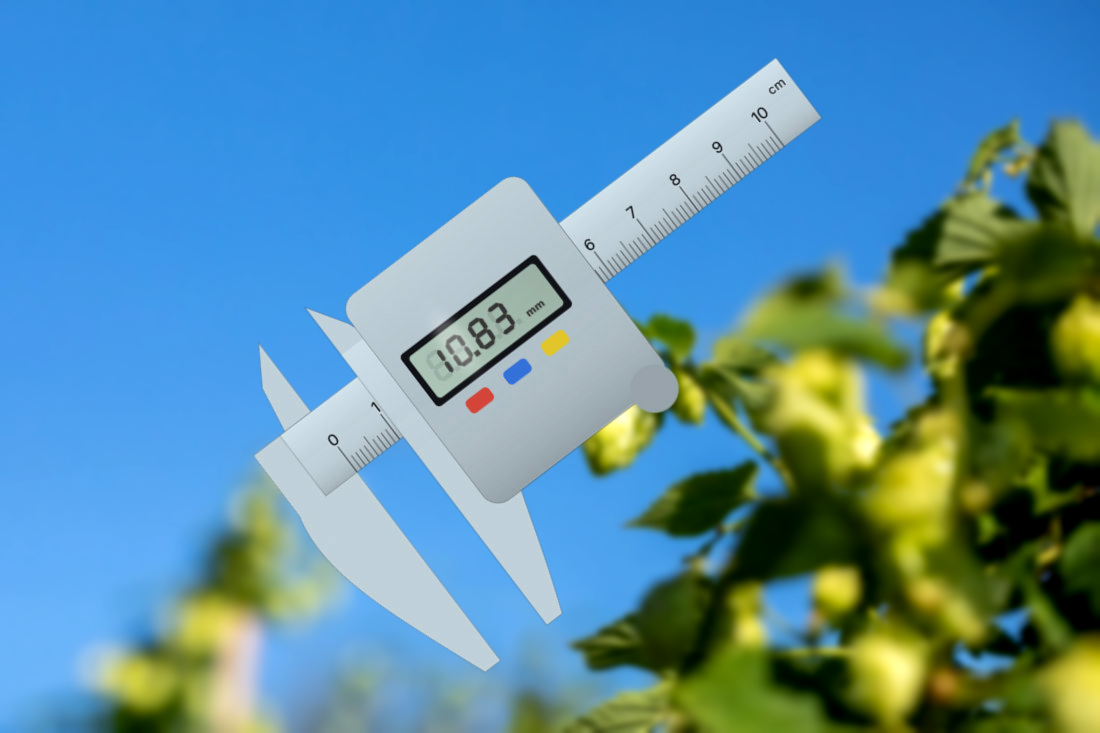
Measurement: 10.83 mm
